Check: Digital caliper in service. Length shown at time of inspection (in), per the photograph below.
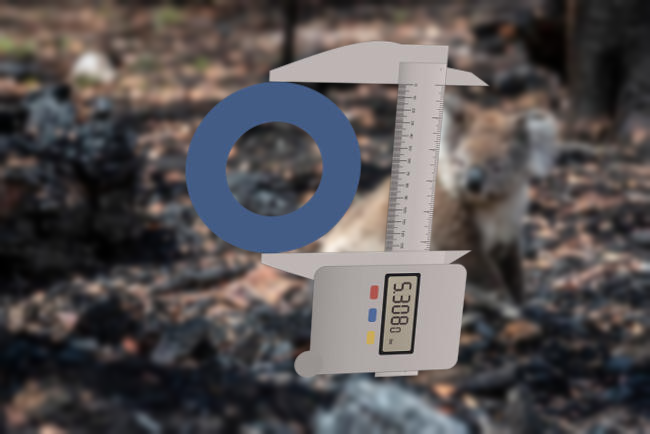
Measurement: 5.3080 in
